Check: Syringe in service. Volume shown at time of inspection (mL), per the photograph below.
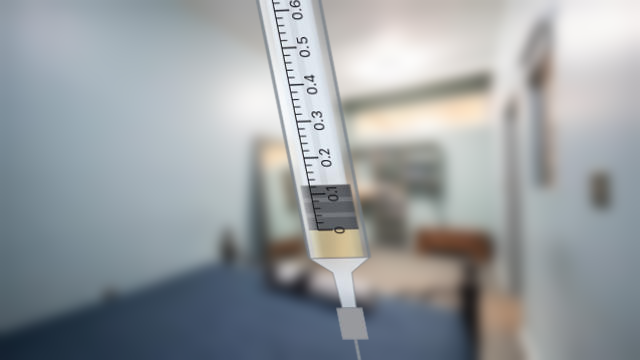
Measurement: 0 mL
